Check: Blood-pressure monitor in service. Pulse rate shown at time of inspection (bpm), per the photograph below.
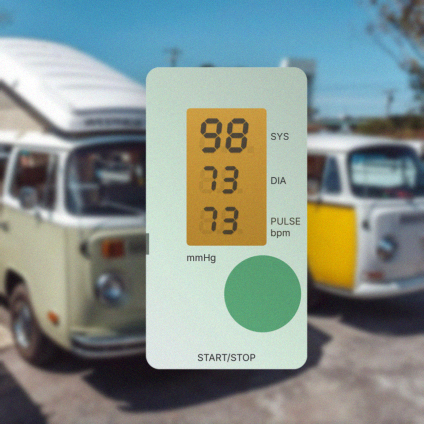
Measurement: 73 bpm
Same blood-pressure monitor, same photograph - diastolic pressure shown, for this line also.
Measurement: 73 mmHg
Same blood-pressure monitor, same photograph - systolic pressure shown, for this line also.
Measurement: 98 mmHg
